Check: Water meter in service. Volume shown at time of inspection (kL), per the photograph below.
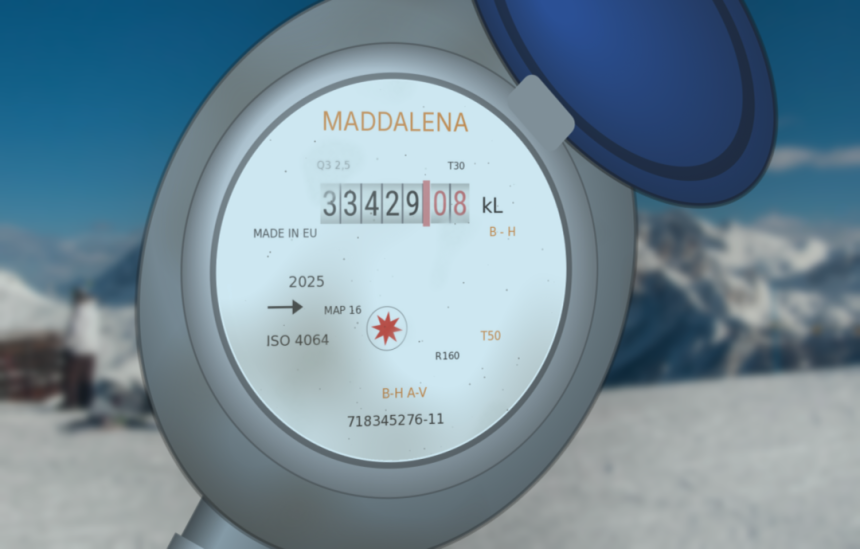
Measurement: 33429.08 kL
